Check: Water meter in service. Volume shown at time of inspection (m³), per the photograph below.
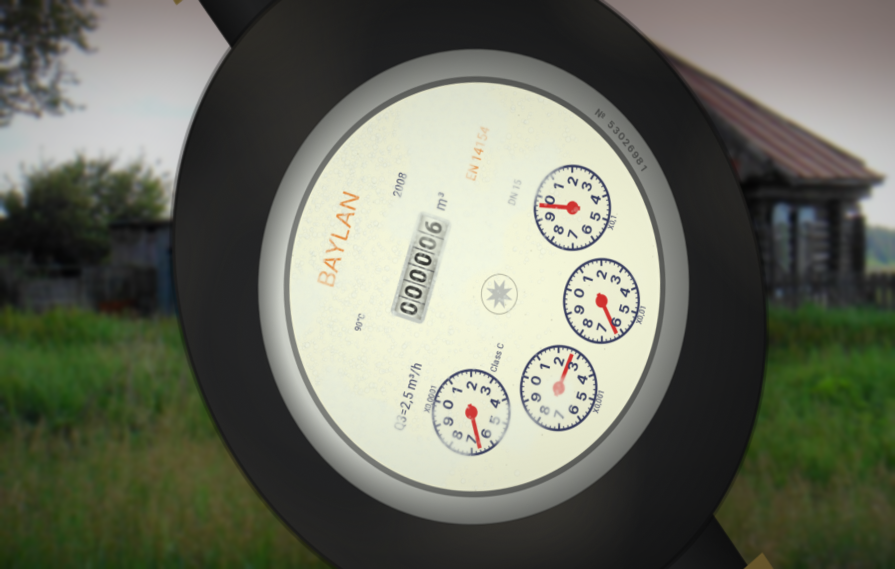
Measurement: 5.9626 m³
